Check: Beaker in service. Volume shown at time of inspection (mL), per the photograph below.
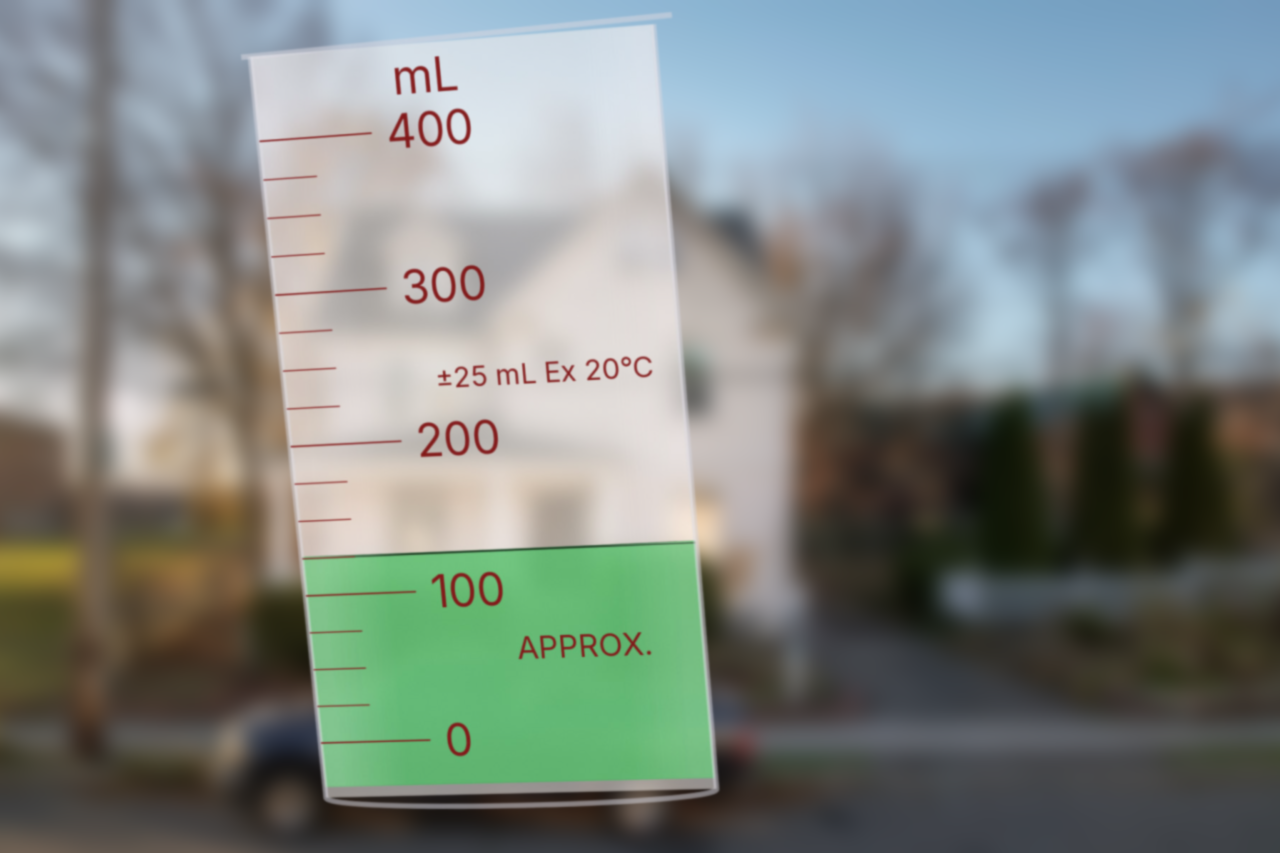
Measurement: 125 mL
